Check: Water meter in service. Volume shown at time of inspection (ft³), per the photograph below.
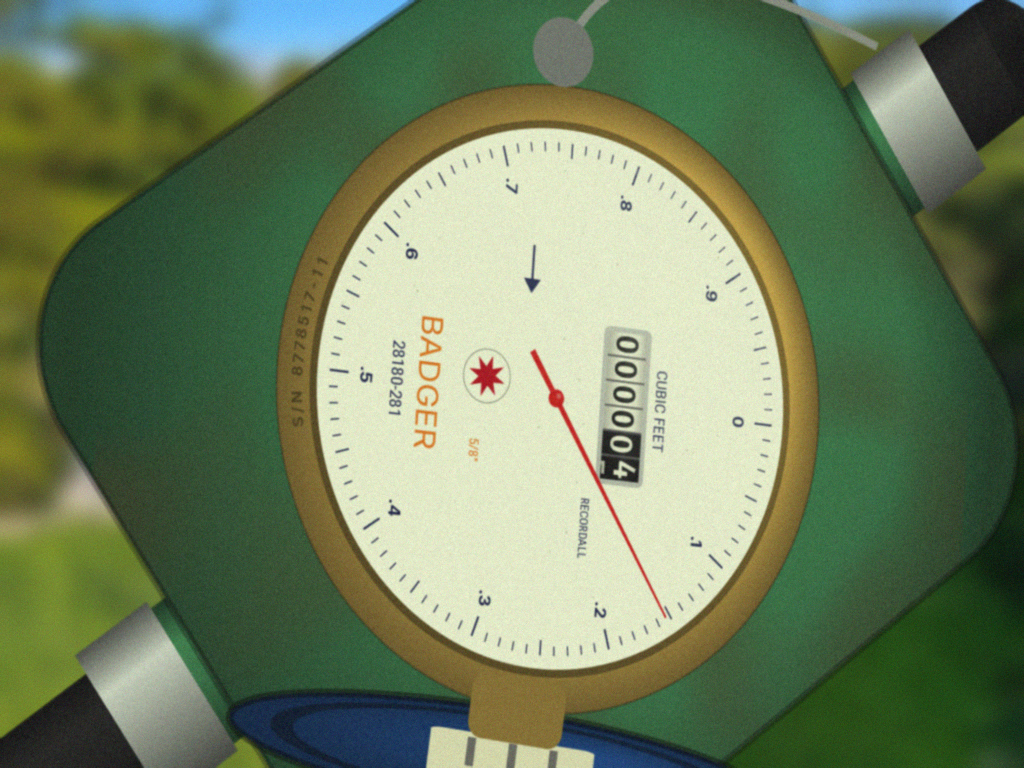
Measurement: 4.15 ft³
